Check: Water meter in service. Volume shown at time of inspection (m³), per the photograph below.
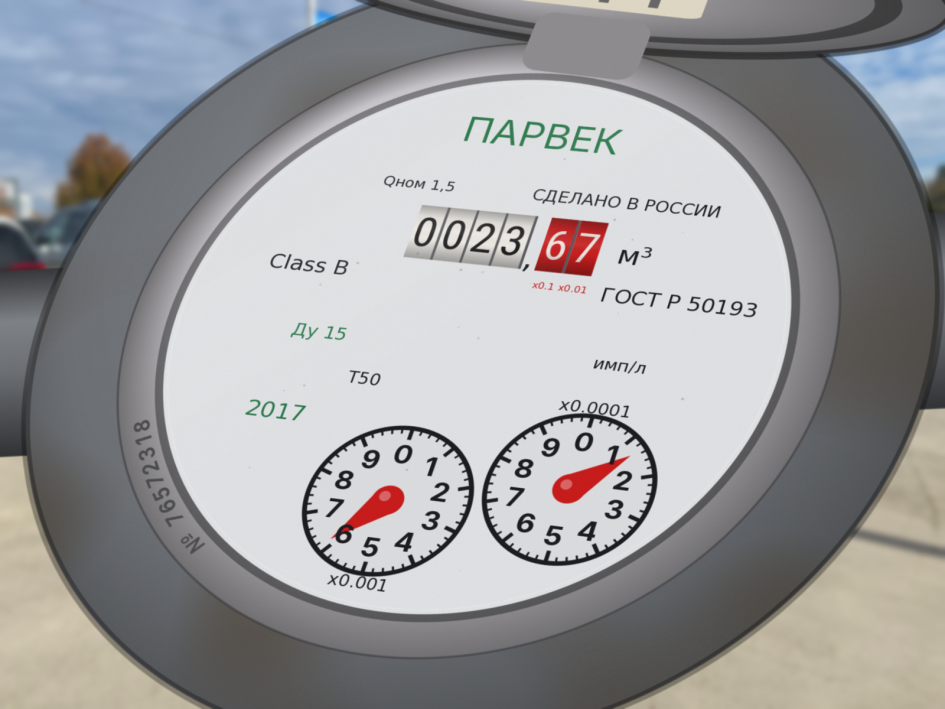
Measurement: 23.6761 m³
